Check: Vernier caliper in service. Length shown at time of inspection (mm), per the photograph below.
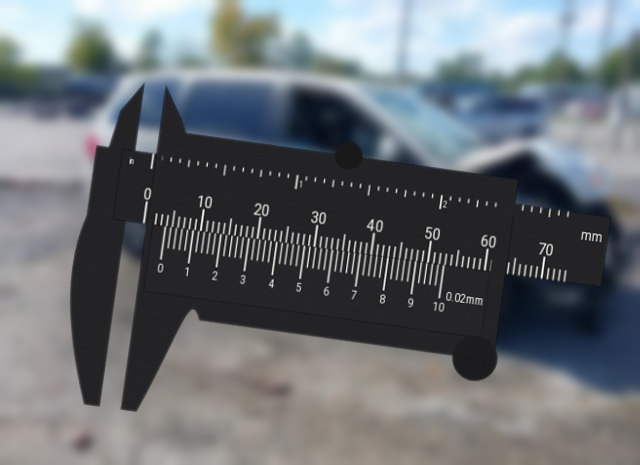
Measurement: 3.8 mm
